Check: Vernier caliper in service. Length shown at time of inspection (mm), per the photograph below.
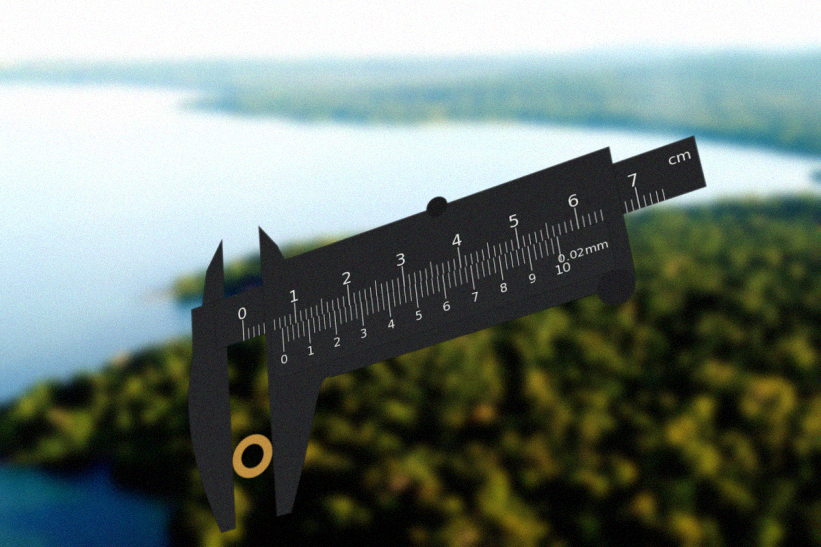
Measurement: 7.4 mm
